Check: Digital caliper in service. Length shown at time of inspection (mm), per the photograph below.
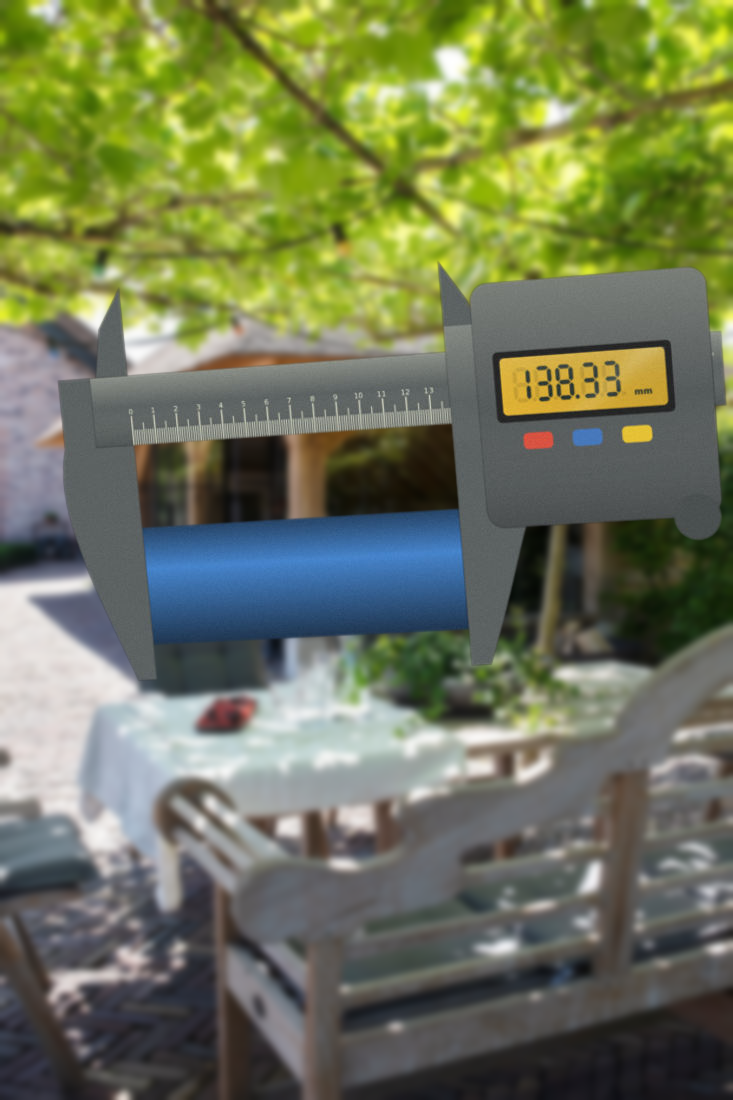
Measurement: 138.33 mm
